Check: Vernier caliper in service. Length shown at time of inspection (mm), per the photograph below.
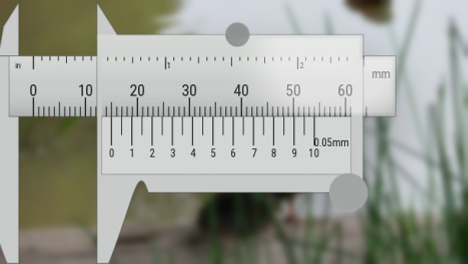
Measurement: 15.0 mm
